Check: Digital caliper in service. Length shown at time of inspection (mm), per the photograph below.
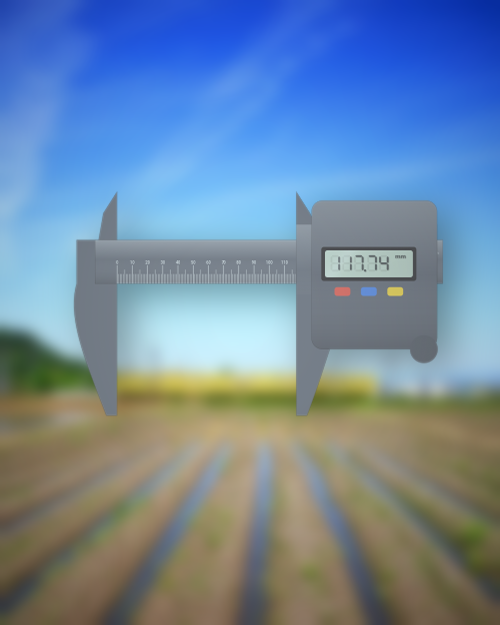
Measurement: 117.74 mm
